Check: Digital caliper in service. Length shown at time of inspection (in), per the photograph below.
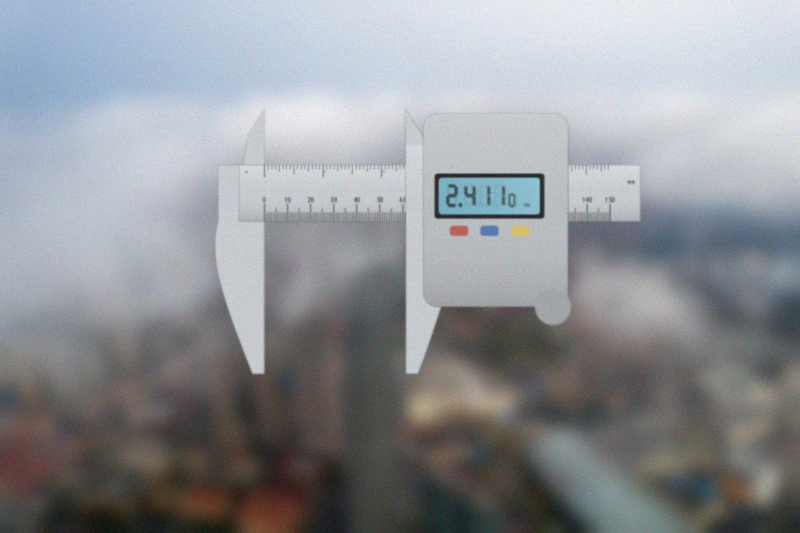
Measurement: 2.4110 in
